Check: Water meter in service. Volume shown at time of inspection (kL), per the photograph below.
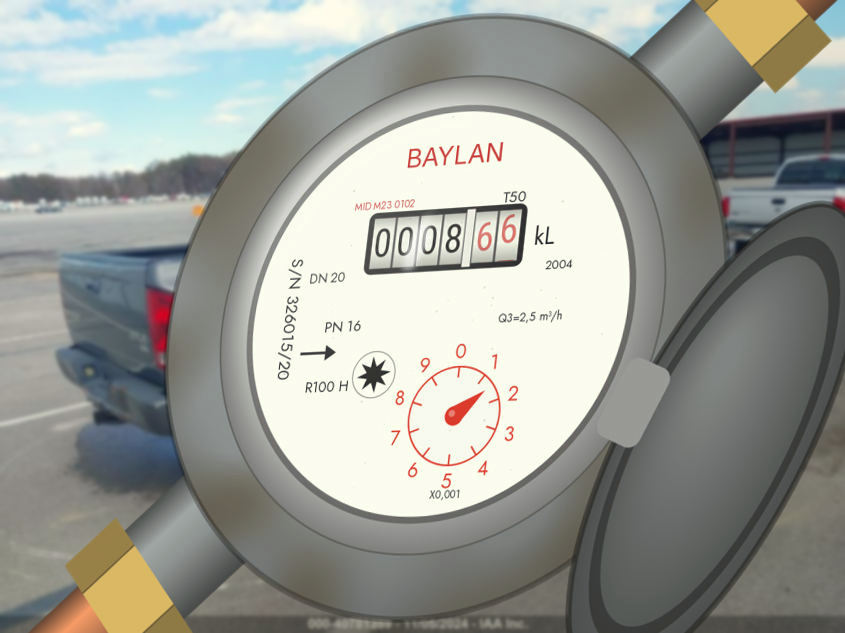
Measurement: 8.661 kL
